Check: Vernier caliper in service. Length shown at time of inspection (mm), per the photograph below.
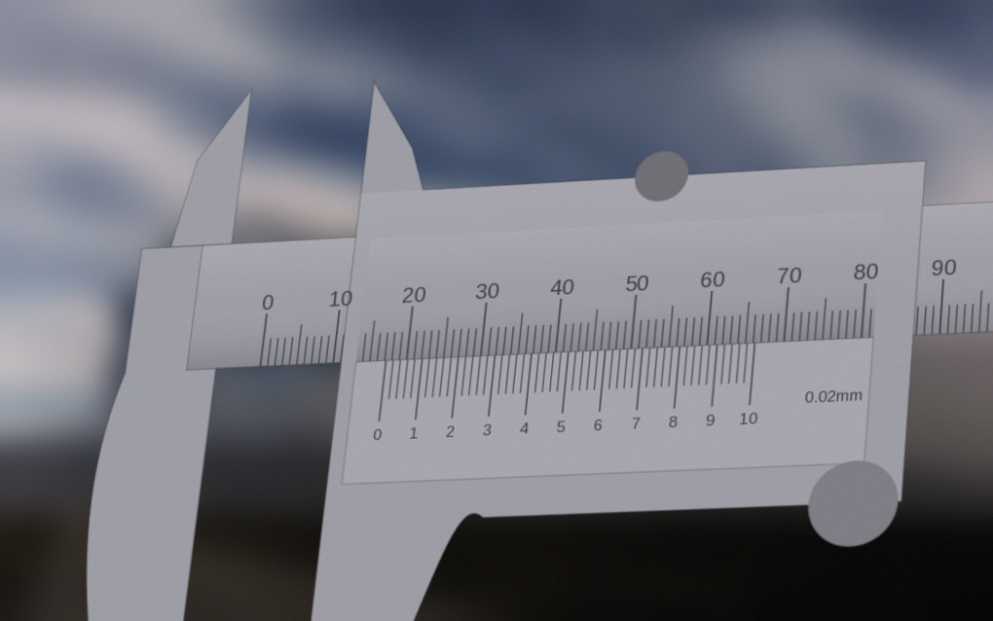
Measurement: 17.2 mm
